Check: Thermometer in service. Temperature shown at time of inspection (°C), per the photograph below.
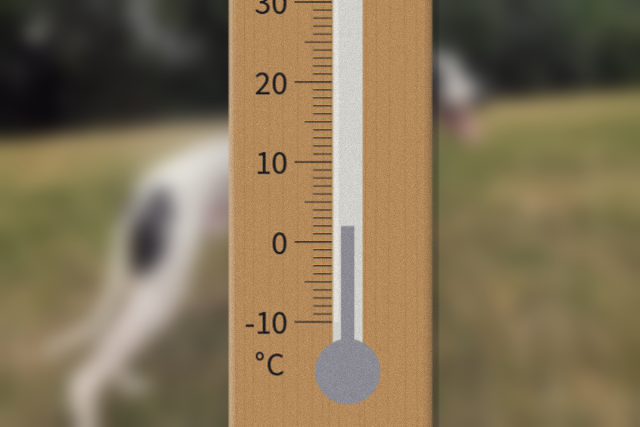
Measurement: 2 °C
